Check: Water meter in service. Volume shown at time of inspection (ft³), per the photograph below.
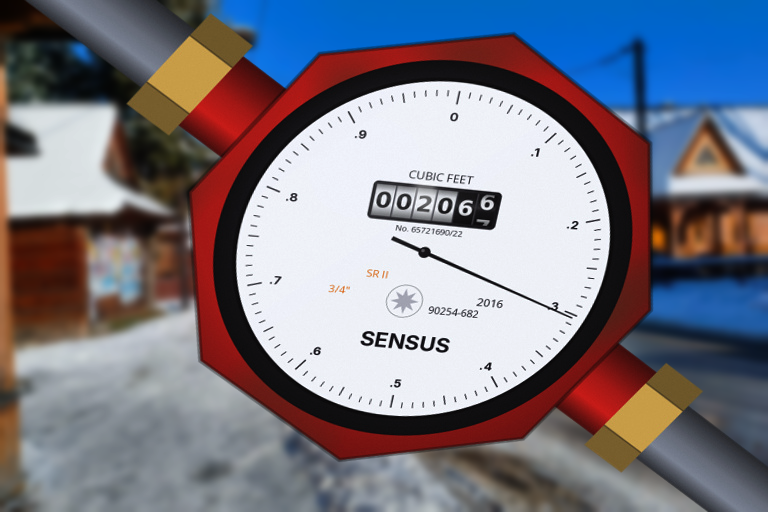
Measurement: 2066.30 ft³
